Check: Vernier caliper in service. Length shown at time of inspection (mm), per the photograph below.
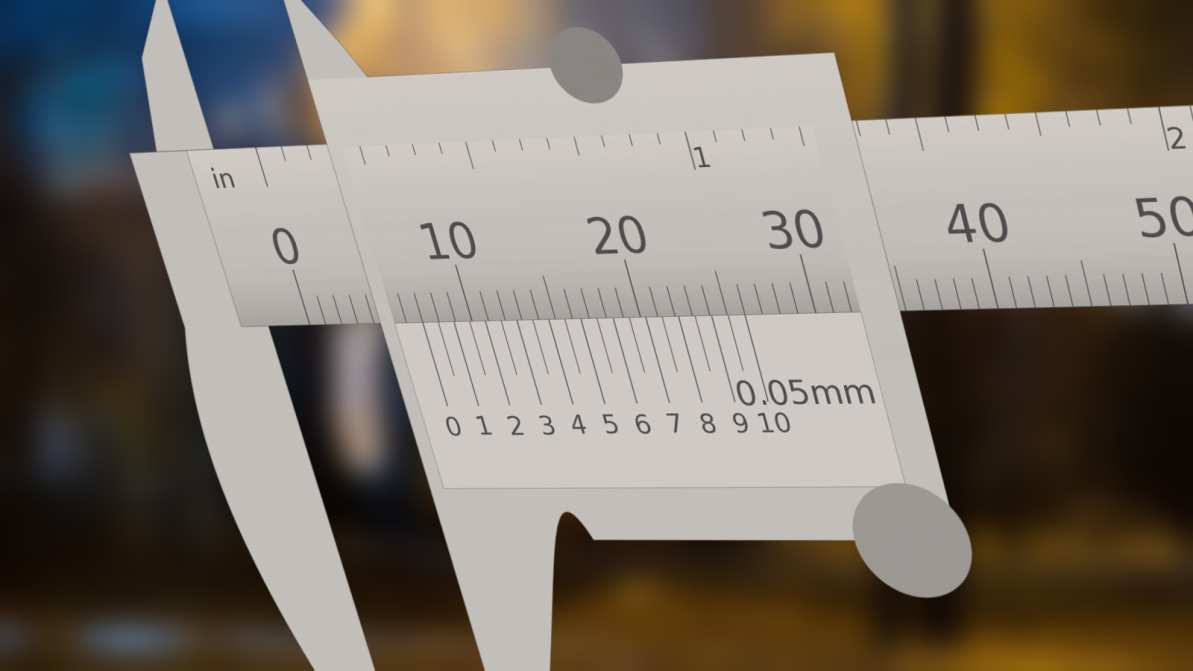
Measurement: 7.0 mm
